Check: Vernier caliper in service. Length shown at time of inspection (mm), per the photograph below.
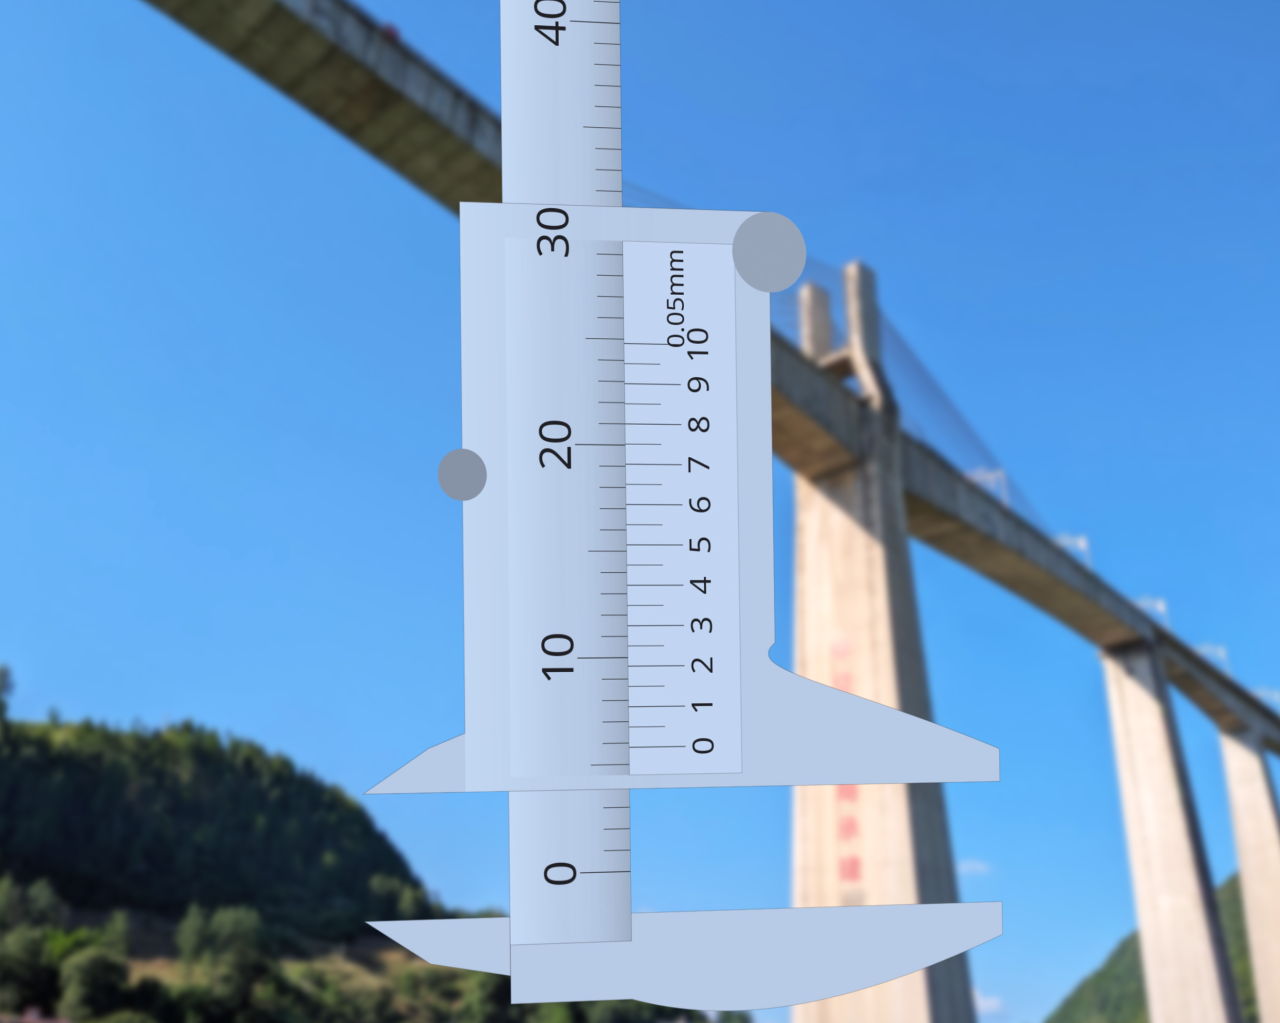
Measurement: 5.8 mm
